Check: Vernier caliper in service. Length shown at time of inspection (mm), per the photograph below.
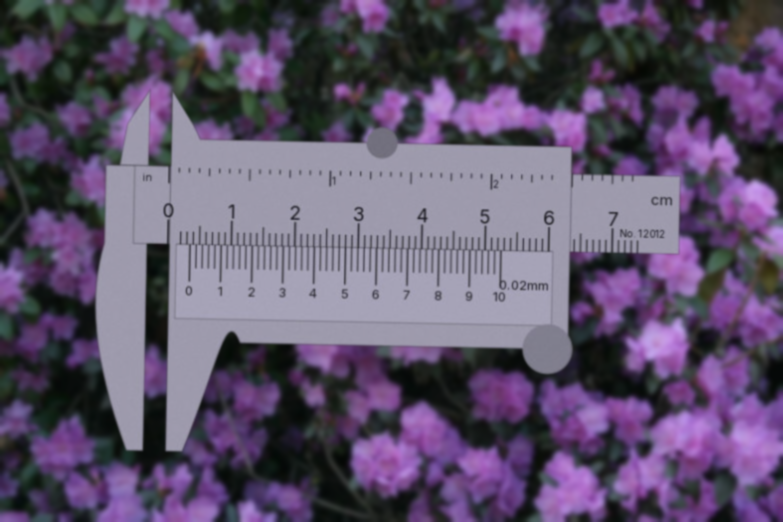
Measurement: 3.5 mm
